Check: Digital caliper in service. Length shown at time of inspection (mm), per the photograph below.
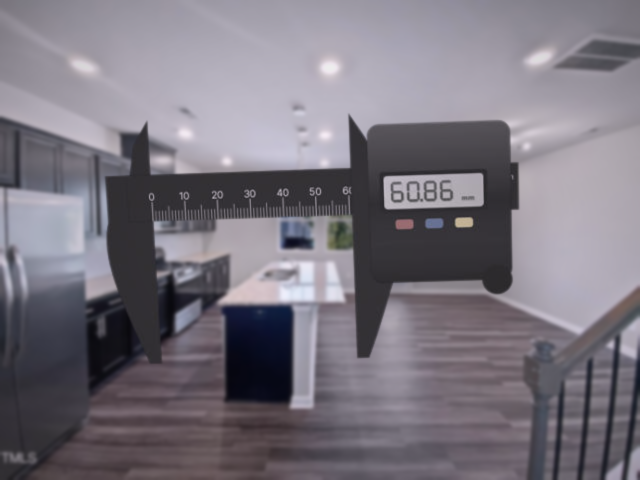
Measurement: 60.86 mm
